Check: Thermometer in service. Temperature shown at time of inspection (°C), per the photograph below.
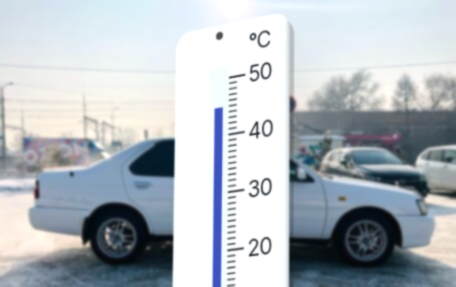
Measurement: 45 °C
